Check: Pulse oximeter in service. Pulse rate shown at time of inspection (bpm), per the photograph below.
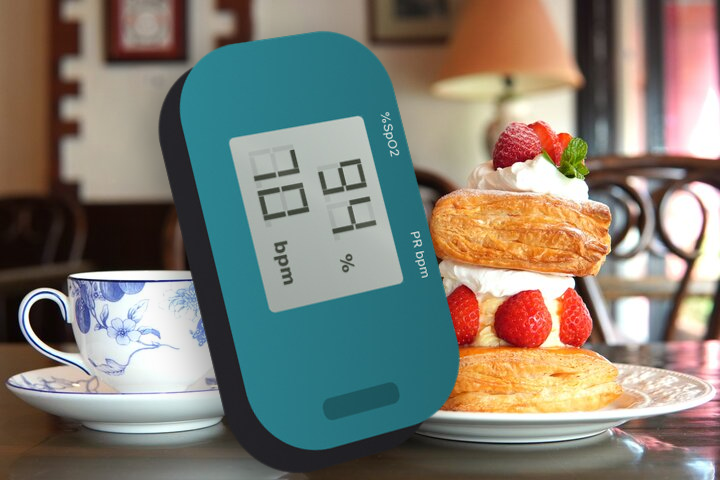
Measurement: 70 bpm
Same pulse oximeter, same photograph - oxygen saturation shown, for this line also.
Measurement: 94 %
